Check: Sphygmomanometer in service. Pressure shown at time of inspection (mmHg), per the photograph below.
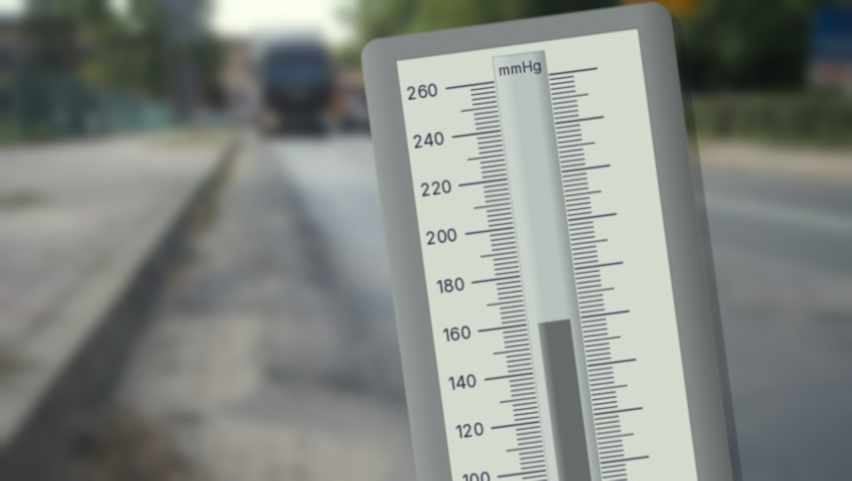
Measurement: 160 mmHg
